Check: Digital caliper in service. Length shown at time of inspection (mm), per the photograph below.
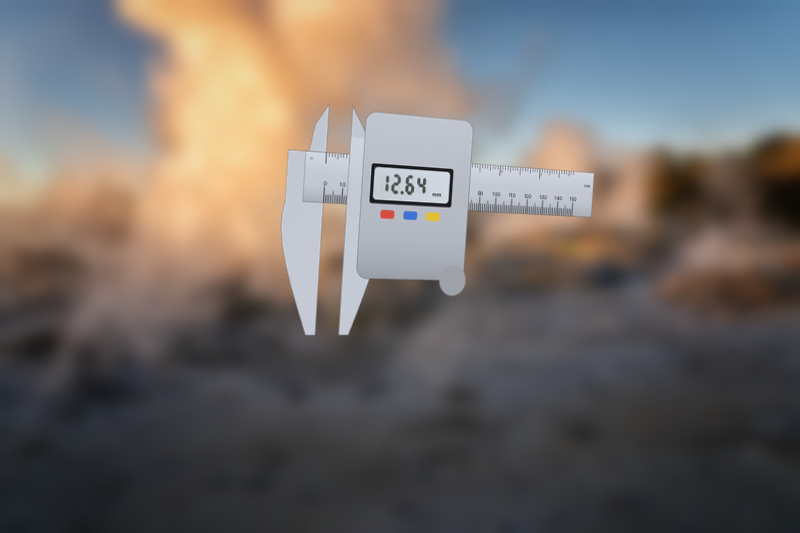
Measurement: 12.64 mm
